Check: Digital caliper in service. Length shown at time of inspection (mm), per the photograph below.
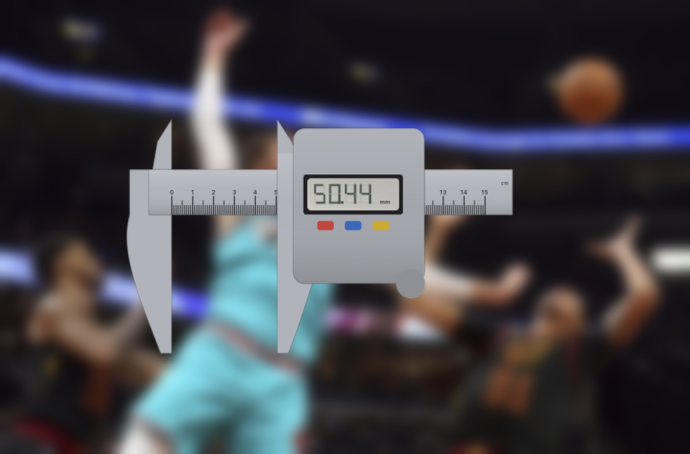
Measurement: 50.44 mm
